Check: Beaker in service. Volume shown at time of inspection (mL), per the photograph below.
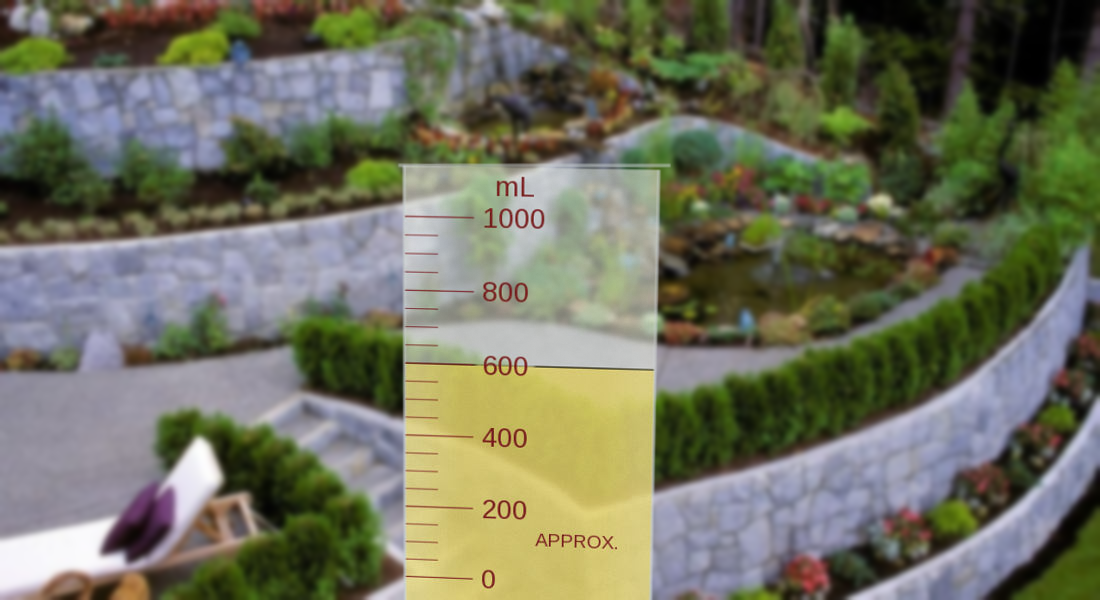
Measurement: 600 mL
